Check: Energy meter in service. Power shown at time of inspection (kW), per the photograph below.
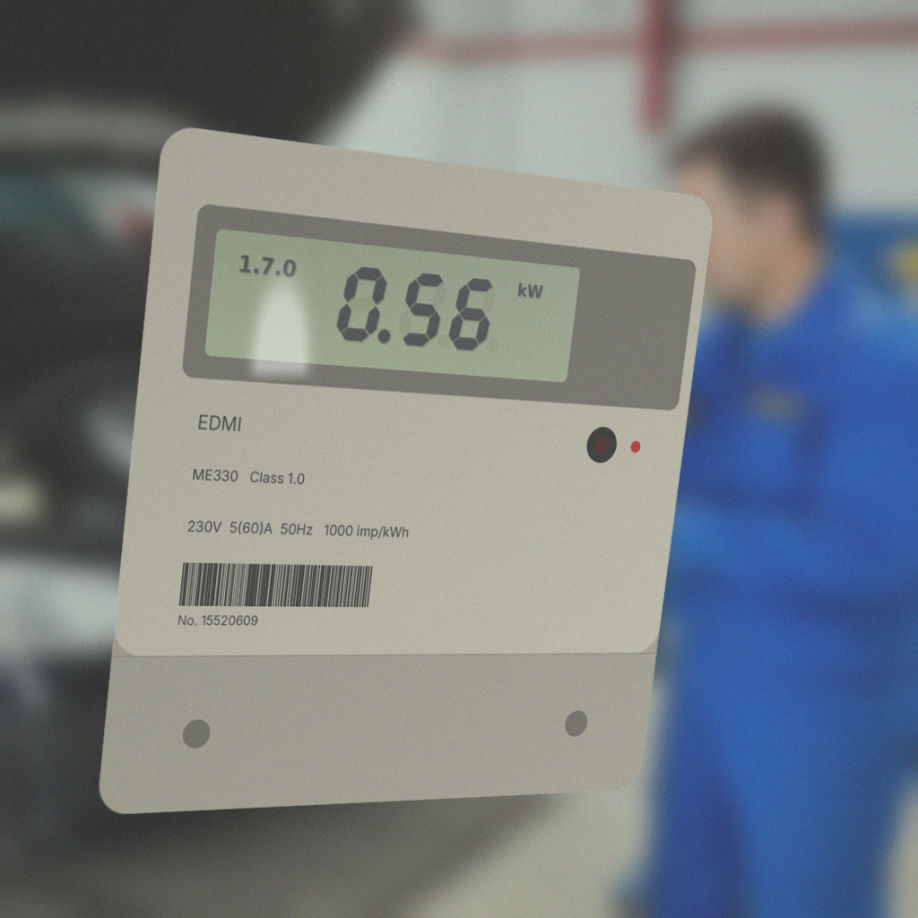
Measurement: 0.56 kW
